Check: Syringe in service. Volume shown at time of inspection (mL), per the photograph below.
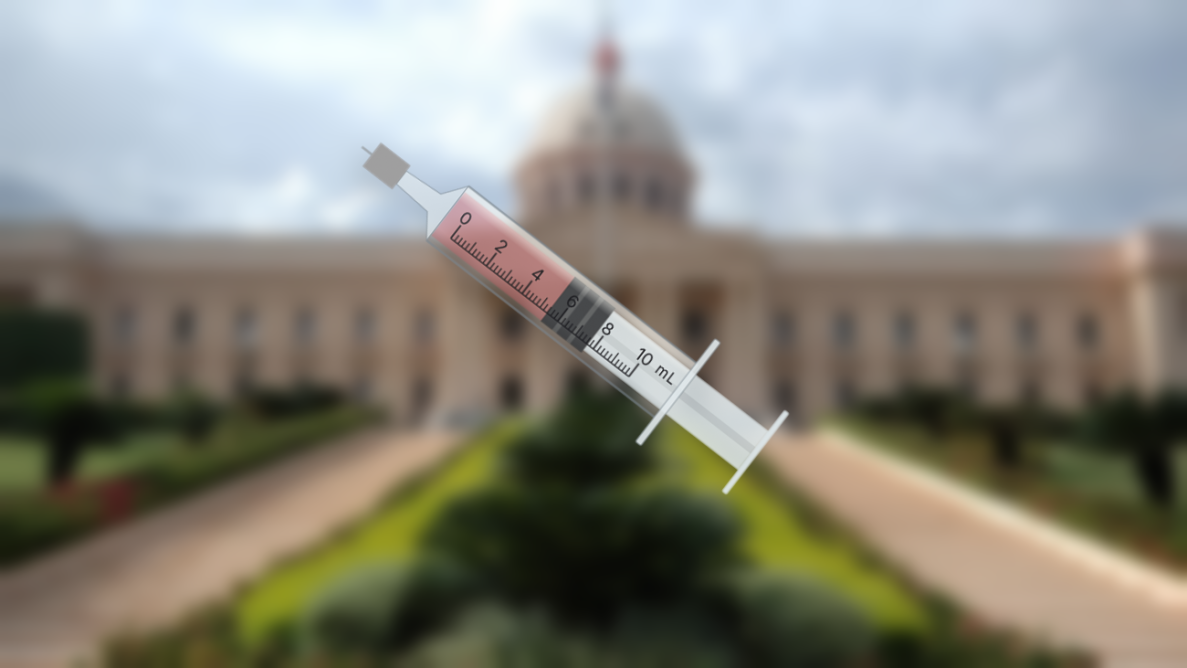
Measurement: 5.4 mL
